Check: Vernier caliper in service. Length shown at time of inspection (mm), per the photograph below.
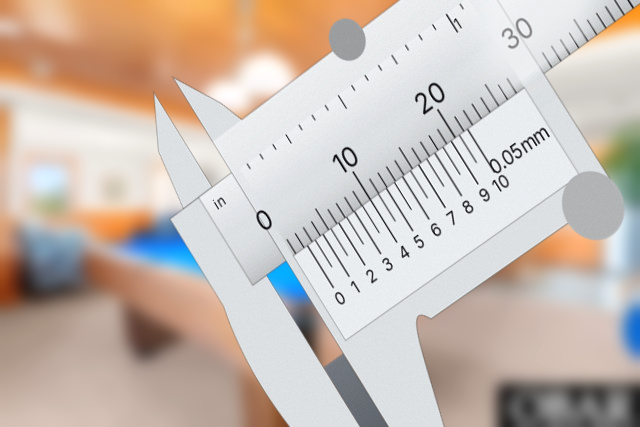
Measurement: 2.4 mm
